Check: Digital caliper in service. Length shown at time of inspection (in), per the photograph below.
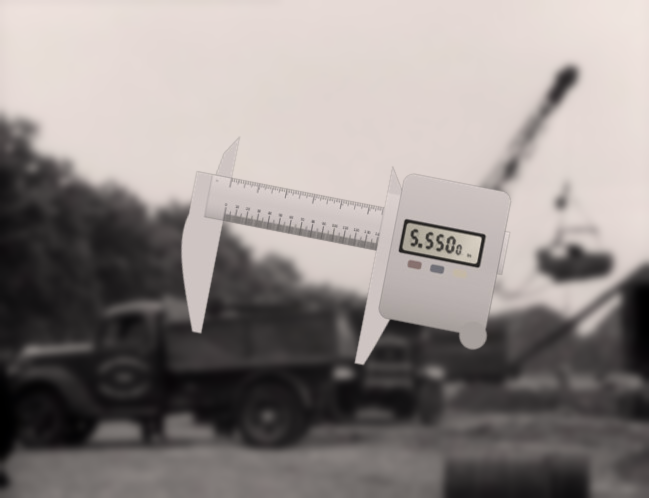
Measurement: 5.5500 in
